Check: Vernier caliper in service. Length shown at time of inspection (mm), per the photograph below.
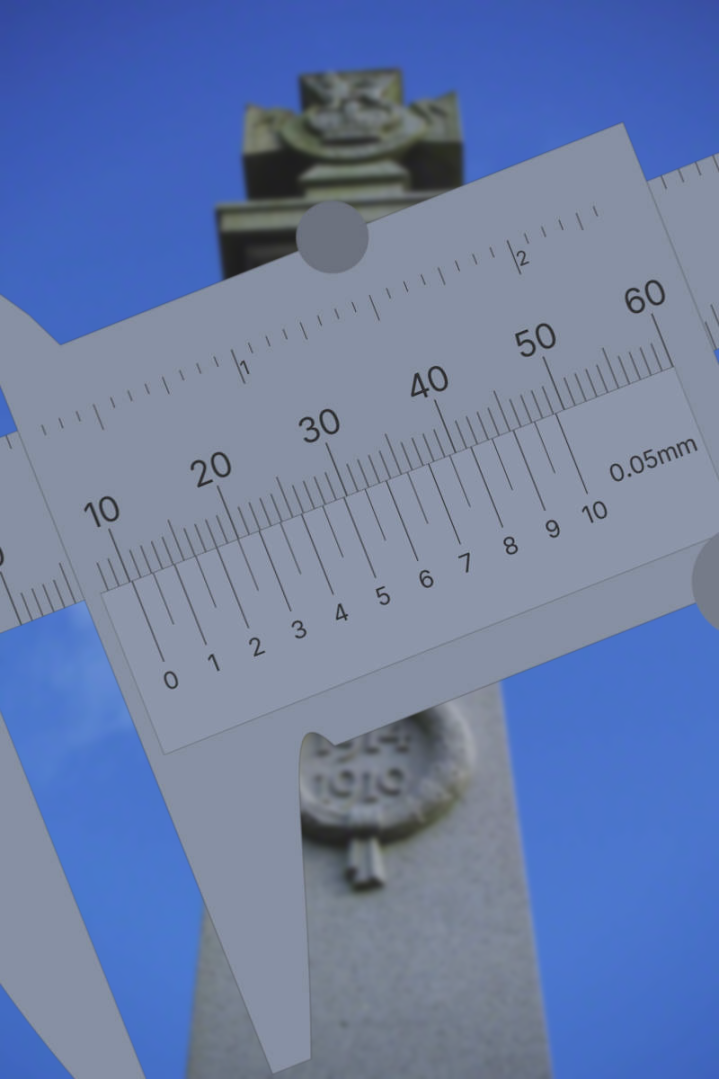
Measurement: 10.2 mm
